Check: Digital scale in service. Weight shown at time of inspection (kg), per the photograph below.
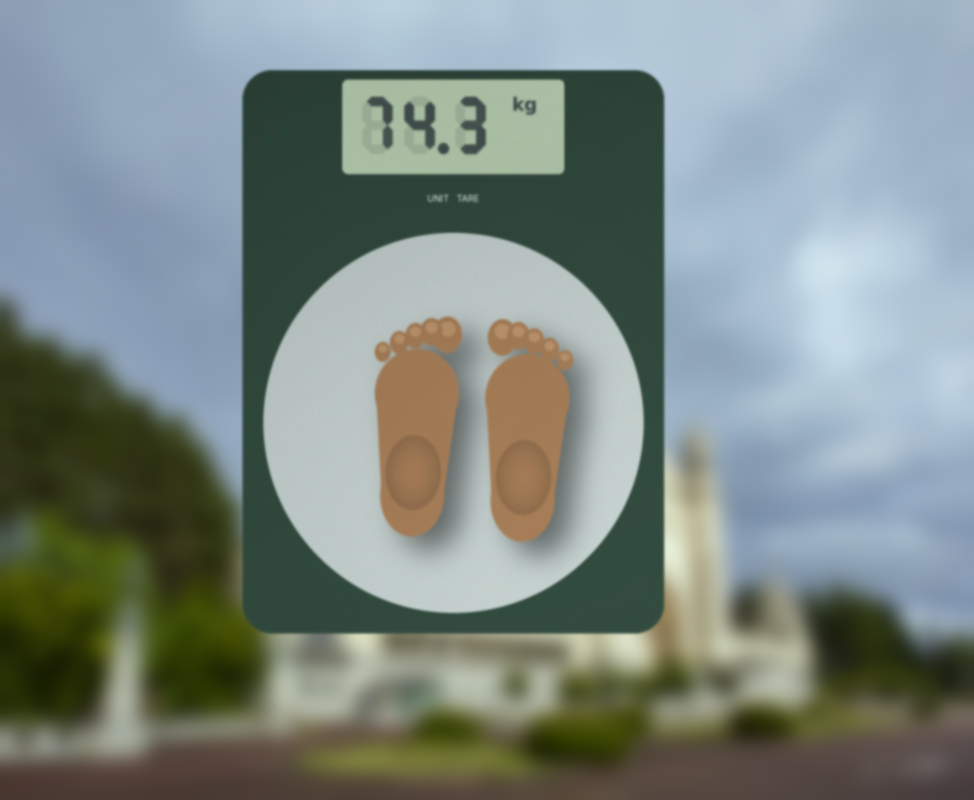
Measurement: 74.3 kg
